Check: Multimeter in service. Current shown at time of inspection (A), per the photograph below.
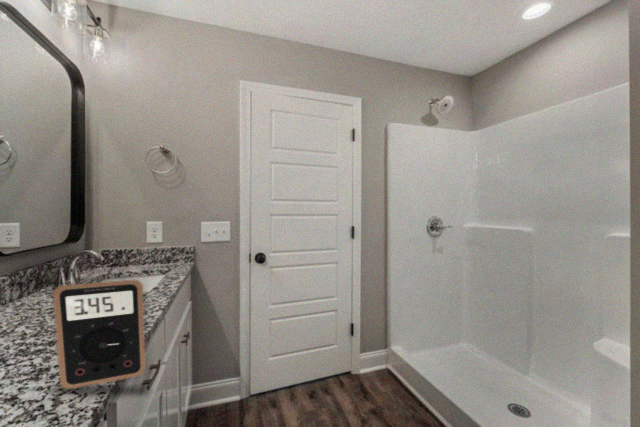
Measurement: 3.45 A
